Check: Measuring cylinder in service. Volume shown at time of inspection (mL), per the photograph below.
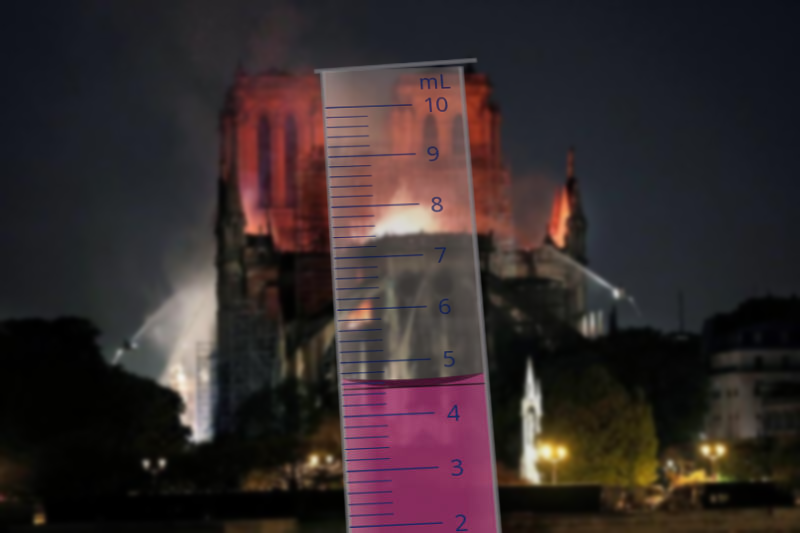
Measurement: 4.5 mL
